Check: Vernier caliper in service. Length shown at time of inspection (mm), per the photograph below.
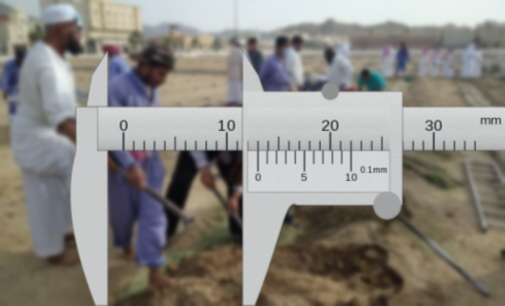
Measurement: 13.0 mm
